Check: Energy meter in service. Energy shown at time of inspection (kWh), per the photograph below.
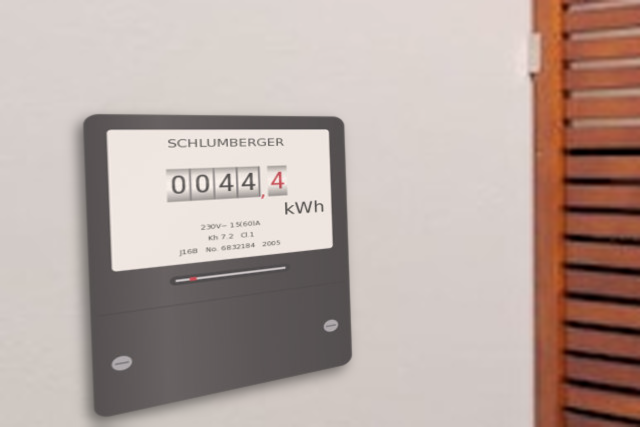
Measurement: 44.4 kWh
